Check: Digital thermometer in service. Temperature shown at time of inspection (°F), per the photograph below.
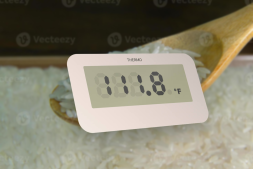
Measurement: 111.8 °F
